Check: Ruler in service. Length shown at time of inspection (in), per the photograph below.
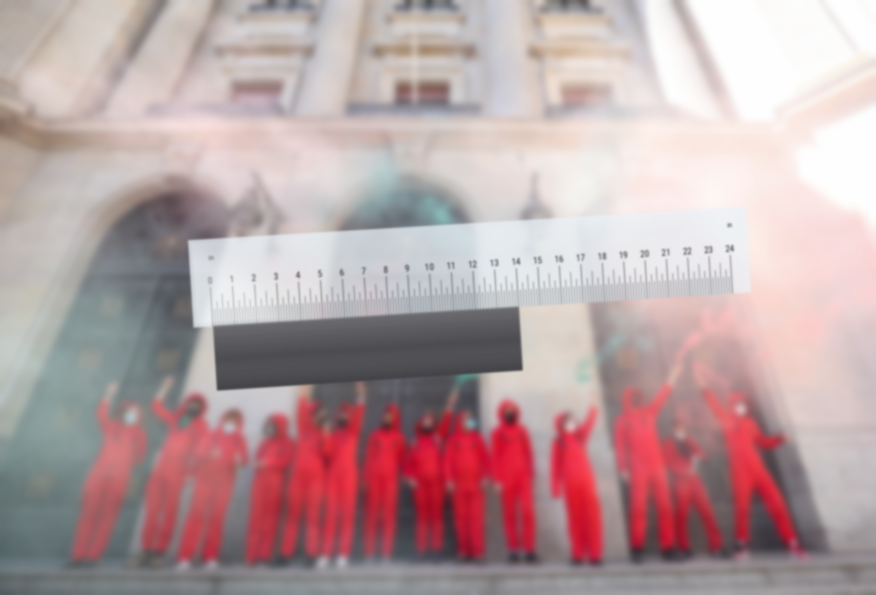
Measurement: 14 in
